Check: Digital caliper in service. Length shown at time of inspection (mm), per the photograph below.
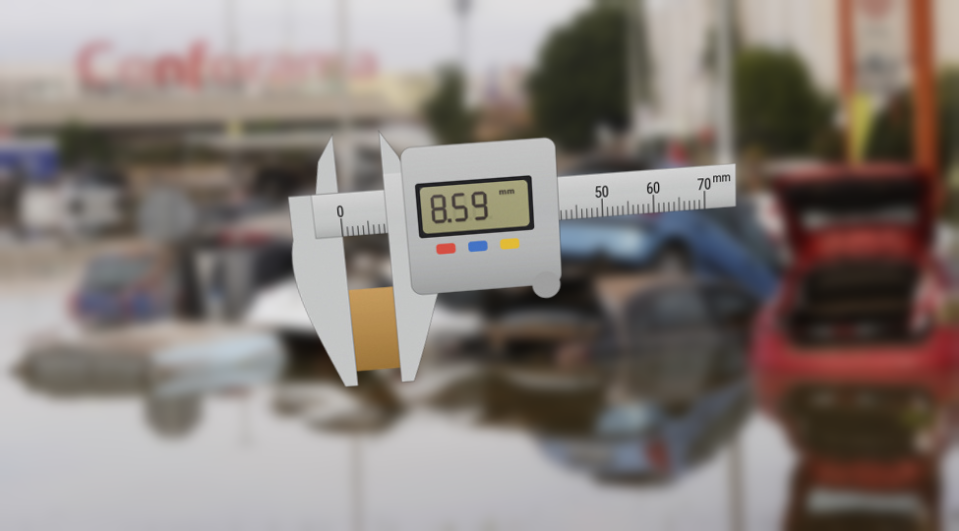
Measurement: 8.59 mm
